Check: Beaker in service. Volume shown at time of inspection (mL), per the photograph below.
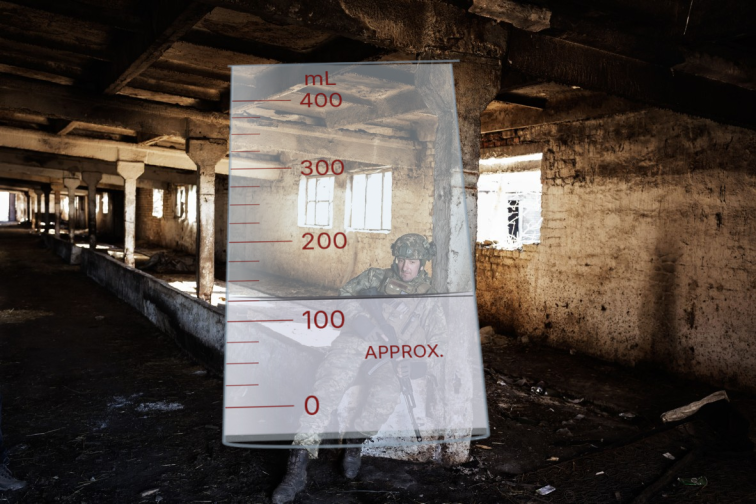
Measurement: 125 mL
